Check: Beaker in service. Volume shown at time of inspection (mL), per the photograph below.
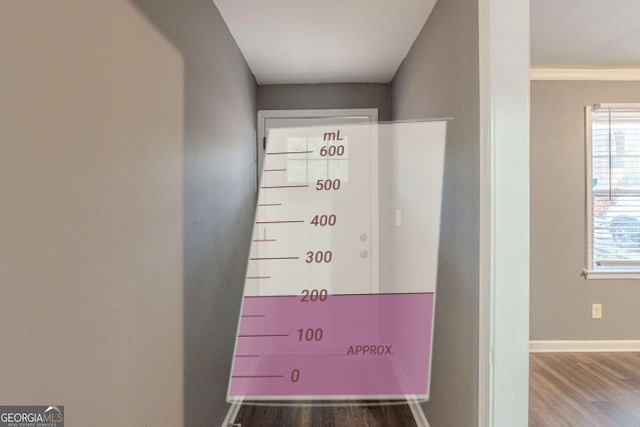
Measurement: 200 mL
